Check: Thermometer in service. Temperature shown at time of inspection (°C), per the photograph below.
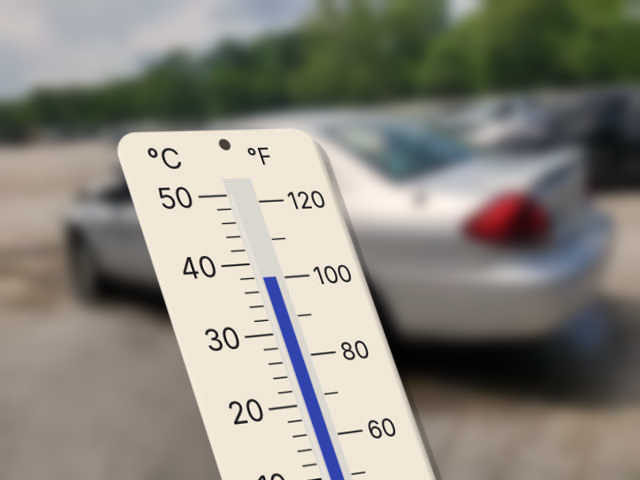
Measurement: 38 °C
